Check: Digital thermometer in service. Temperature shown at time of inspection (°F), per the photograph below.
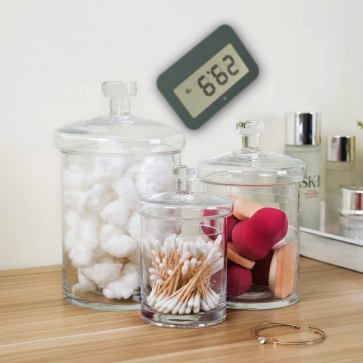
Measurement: 29.9 °F
